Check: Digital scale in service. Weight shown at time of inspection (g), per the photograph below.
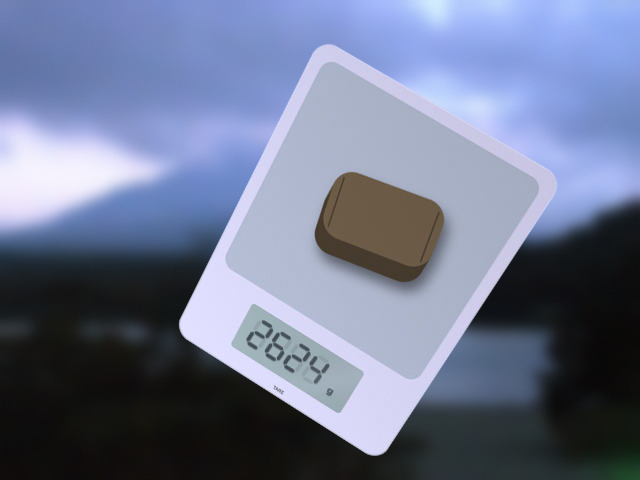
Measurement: 2624 g
